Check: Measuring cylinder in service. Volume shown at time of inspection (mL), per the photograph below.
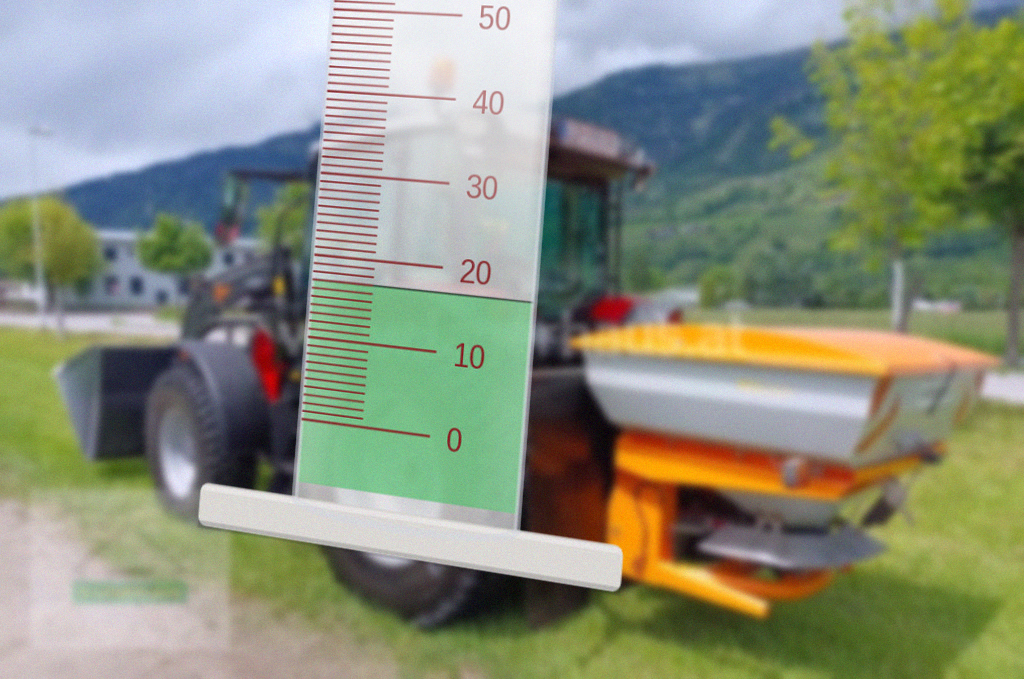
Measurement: 17 mL
